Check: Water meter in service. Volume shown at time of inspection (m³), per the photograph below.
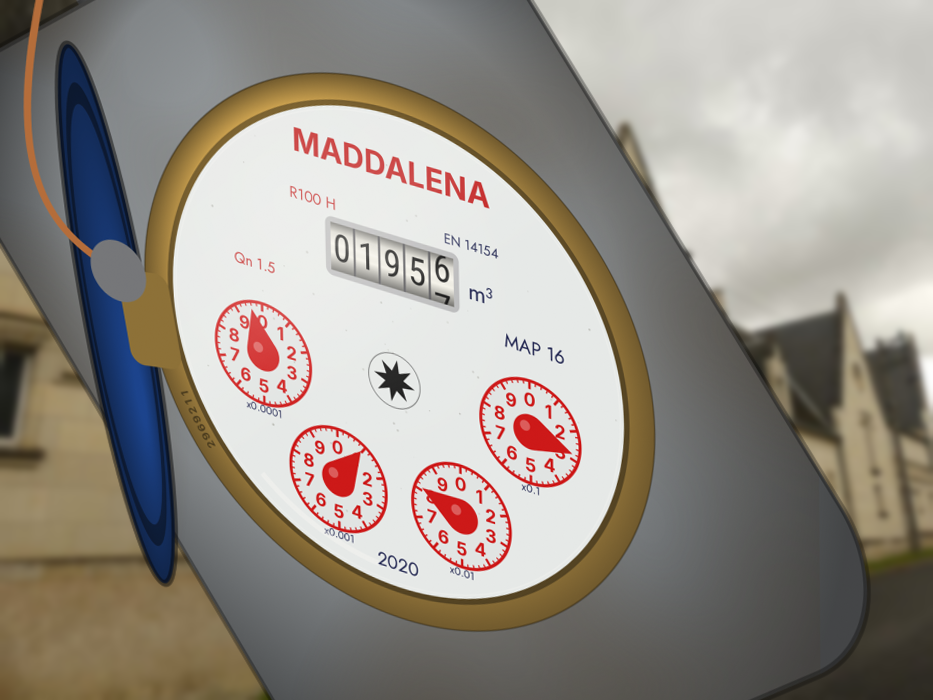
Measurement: 1956.2809 m³
